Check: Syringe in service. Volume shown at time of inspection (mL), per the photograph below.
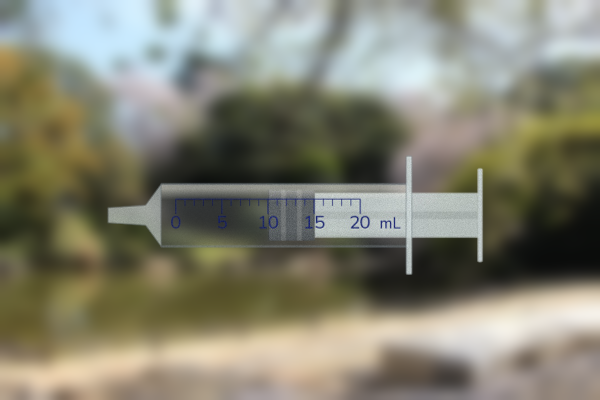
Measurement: 10 mL
